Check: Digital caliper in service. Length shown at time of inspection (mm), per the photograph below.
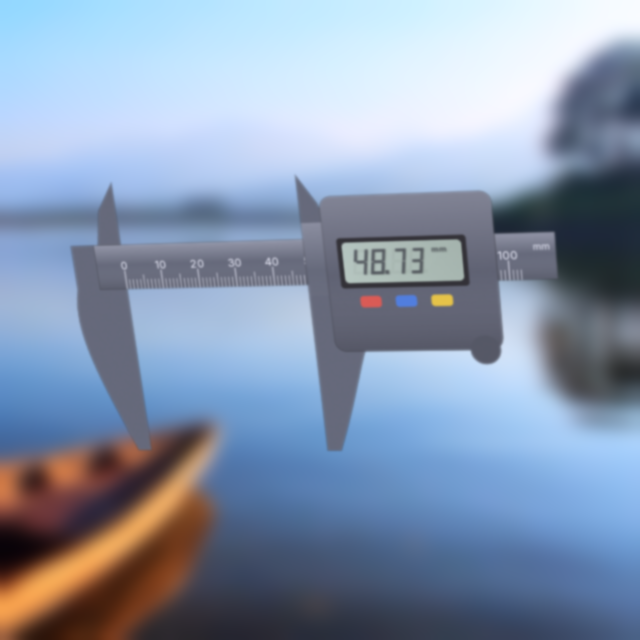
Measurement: 48.73 mm
